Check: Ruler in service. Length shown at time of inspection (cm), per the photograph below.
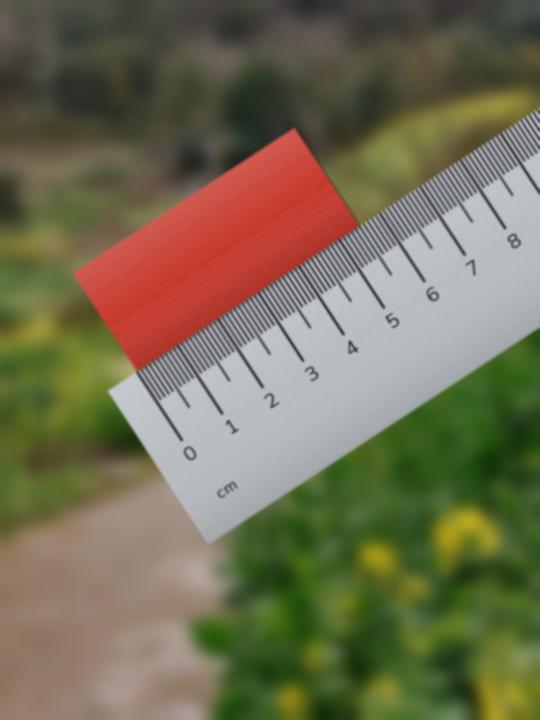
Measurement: 5.5 cm
